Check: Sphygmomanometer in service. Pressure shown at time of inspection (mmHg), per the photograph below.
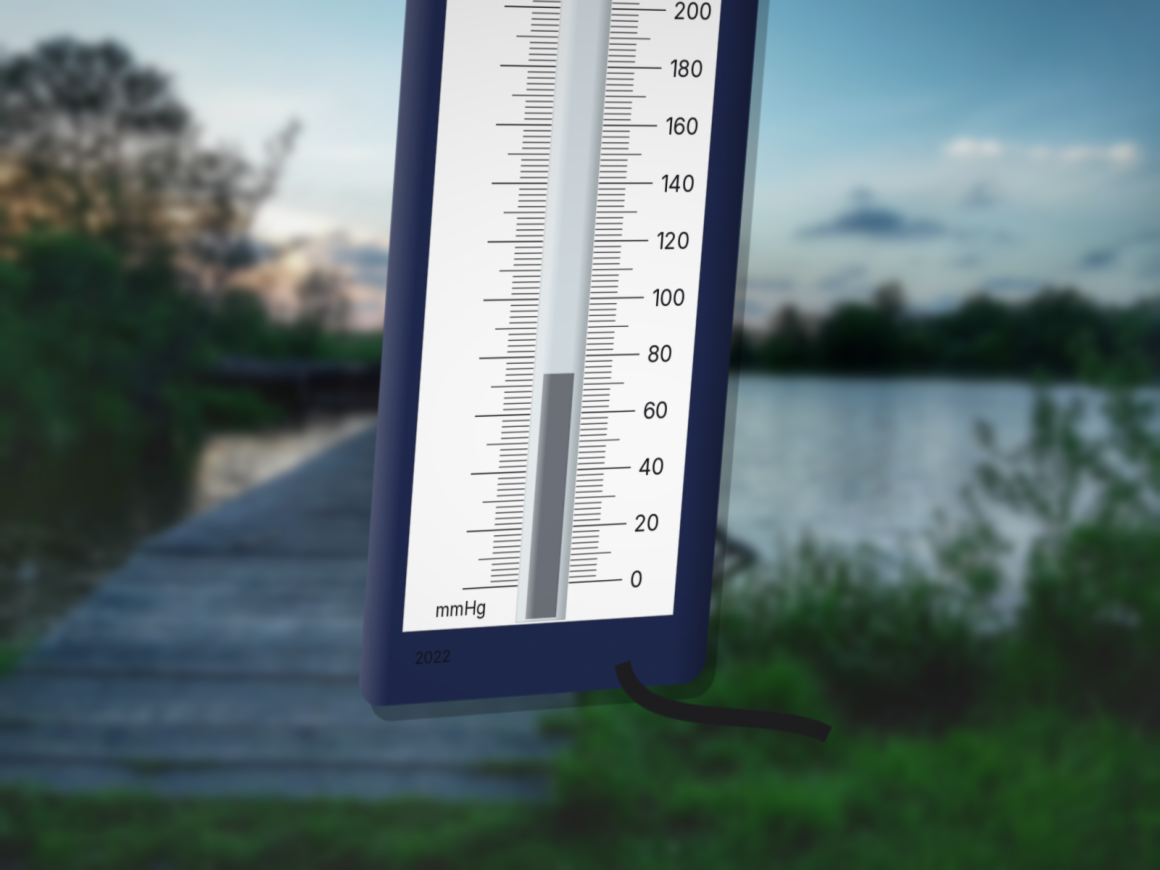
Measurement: 74 mmHg
